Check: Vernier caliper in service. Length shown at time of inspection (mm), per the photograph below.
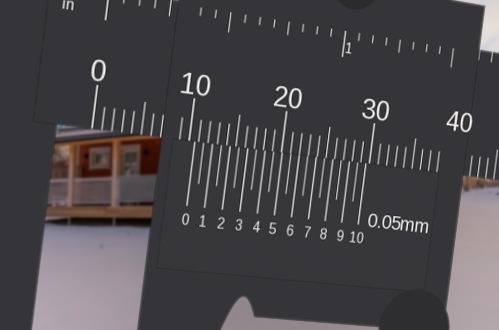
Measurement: 10.6 mm
